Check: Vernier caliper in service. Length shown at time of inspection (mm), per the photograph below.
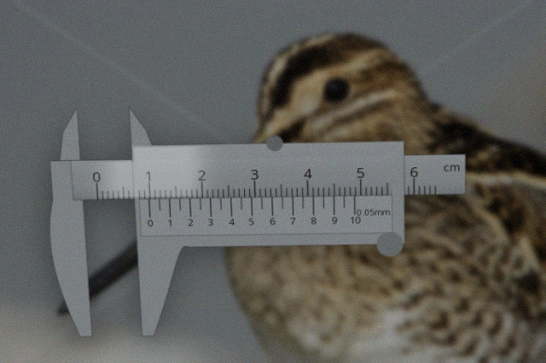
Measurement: 9.8 mm
